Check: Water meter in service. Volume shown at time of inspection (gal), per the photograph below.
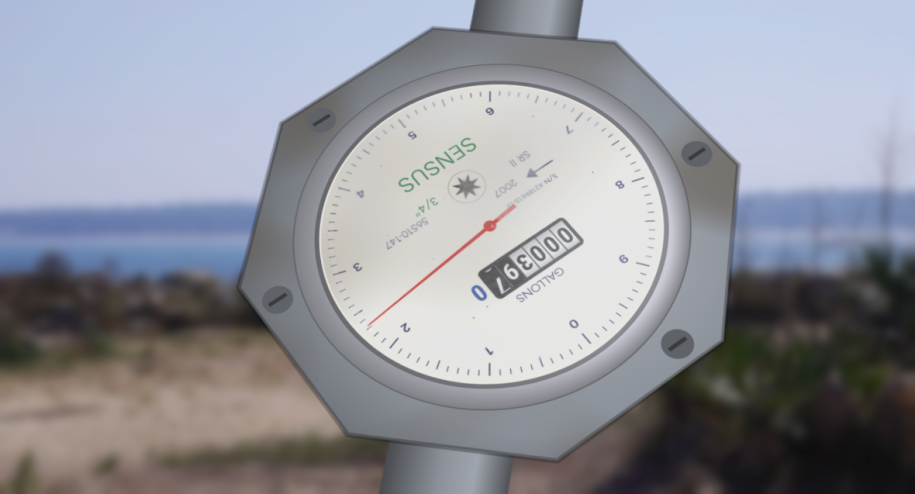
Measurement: 3972.3 gal
